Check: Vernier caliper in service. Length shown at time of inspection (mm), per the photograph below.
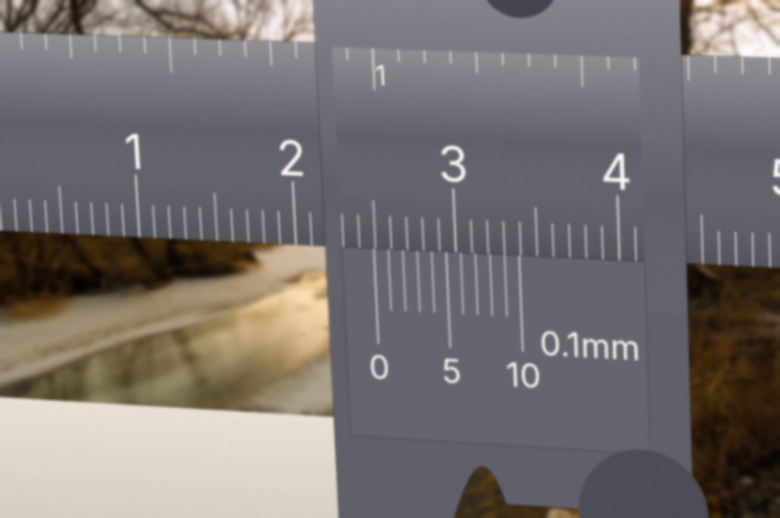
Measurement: 24.9 mm
